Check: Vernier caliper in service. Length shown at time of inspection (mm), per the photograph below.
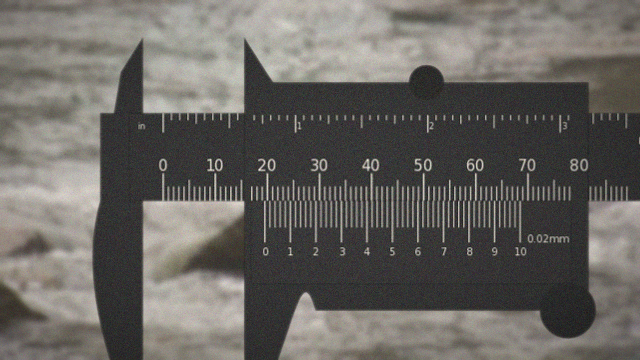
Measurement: 19.5 mm
